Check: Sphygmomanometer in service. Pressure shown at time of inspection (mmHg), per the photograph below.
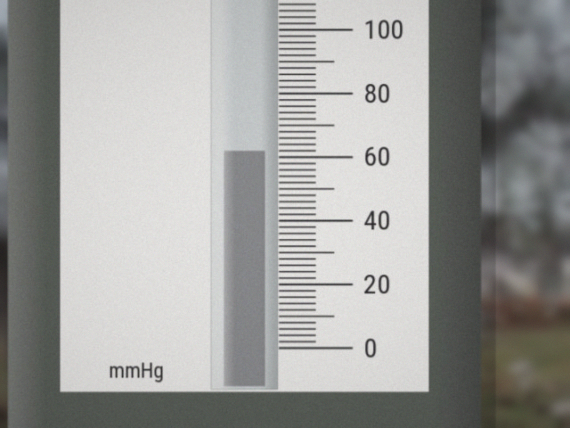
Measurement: 62 mmHg
